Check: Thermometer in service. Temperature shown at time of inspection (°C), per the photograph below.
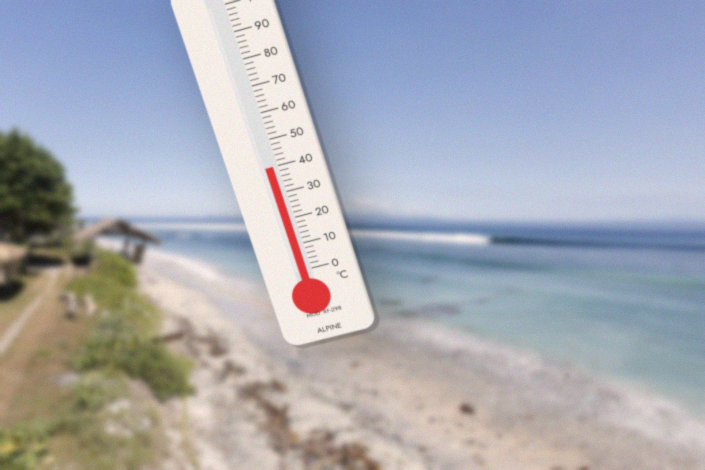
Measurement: 40 °C
